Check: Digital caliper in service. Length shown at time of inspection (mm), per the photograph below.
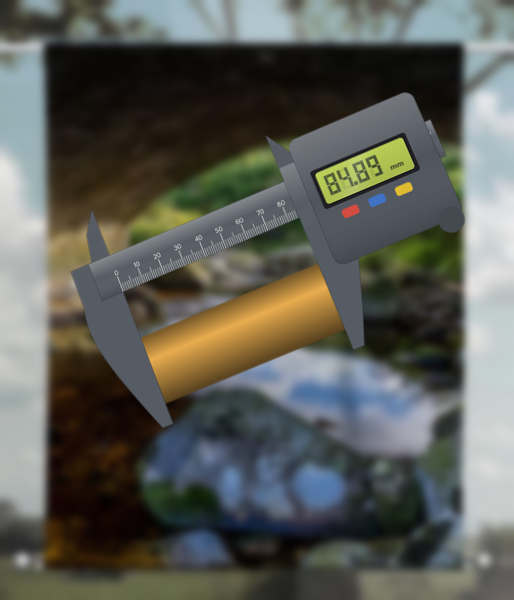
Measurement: 84.89 mm
